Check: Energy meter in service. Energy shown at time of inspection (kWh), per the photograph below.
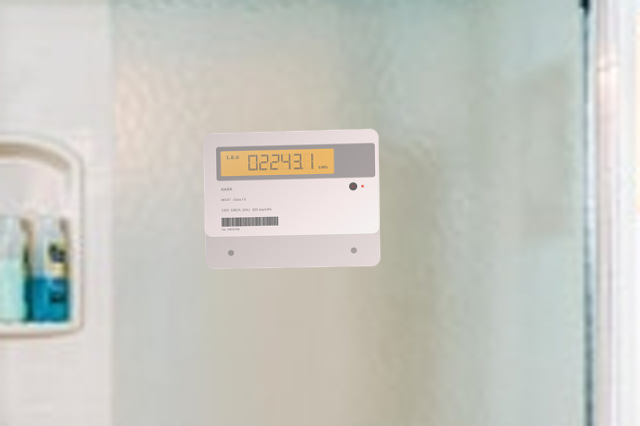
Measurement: 2243.1 kWh
